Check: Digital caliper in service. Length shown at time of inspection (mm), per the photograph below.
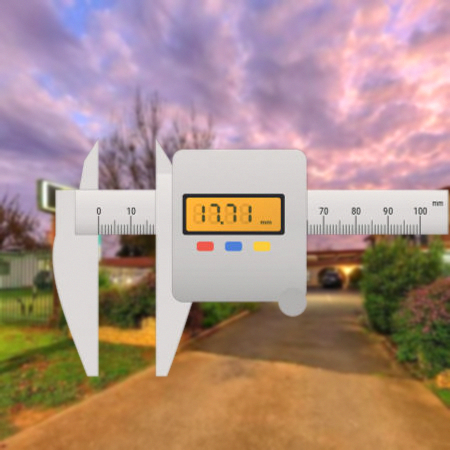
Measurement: 17.71 mm
